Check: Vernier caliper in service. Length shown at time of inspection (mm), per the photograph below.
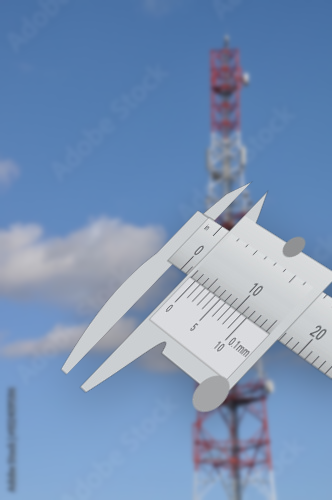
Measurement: 2.8 mm
